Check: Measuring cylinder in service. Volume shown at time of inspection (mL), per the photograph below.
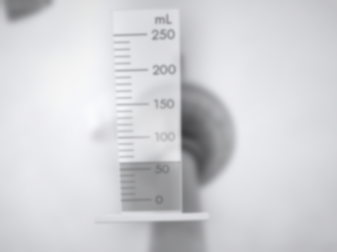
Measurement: 60 mL
